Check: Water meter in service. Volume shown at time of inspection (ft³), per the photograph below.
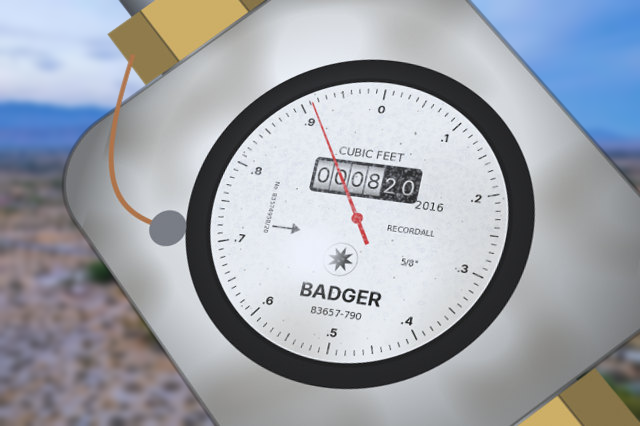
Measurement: 819.91 ft³
